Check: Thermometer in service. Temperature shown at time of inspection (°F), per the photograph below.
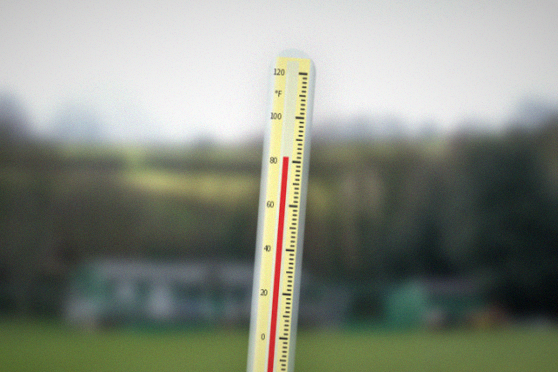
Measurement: 82 °F
